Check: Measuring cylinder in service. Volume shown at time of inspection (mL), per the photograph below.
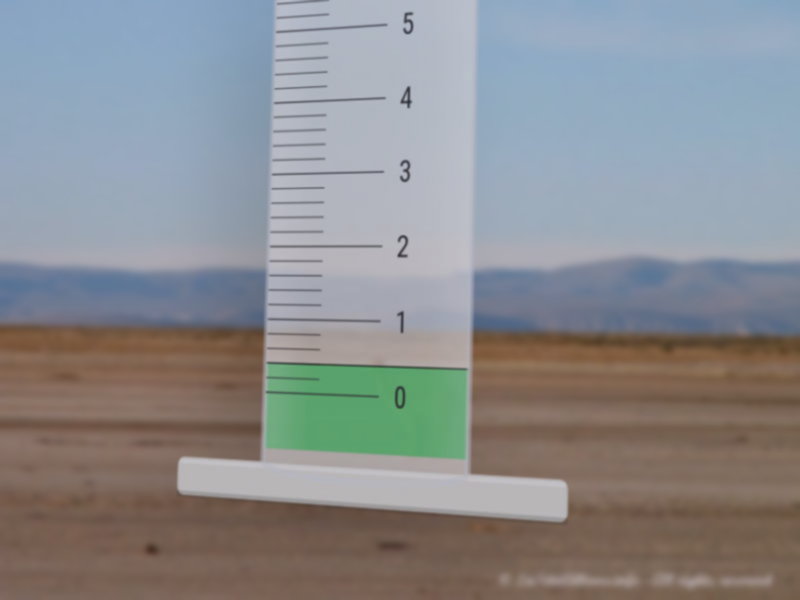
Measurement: 0.4 mL
